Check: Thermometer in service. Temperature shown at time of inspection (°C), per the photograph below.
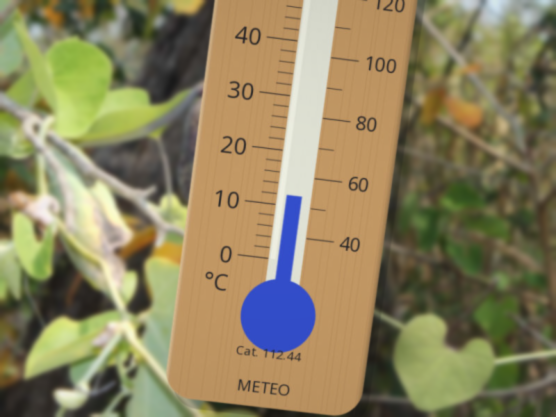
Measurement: 12 °C
